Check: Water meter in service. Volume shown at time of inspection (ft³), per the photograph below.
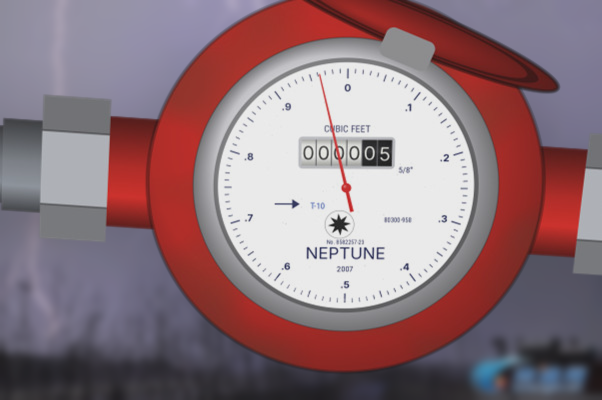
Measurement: 4.96 ft³
